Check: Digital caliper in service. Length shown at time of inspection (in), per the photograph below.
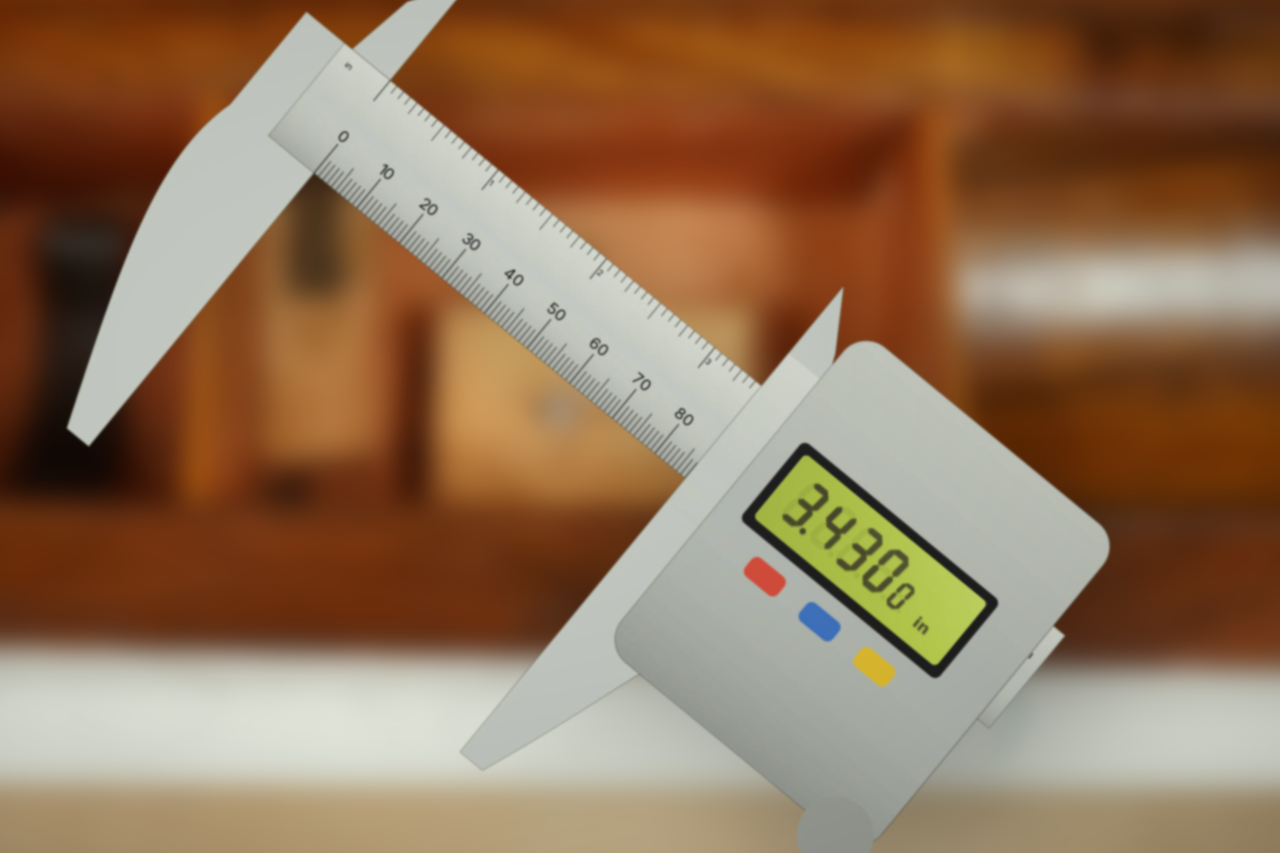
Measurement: 3.4300 in
